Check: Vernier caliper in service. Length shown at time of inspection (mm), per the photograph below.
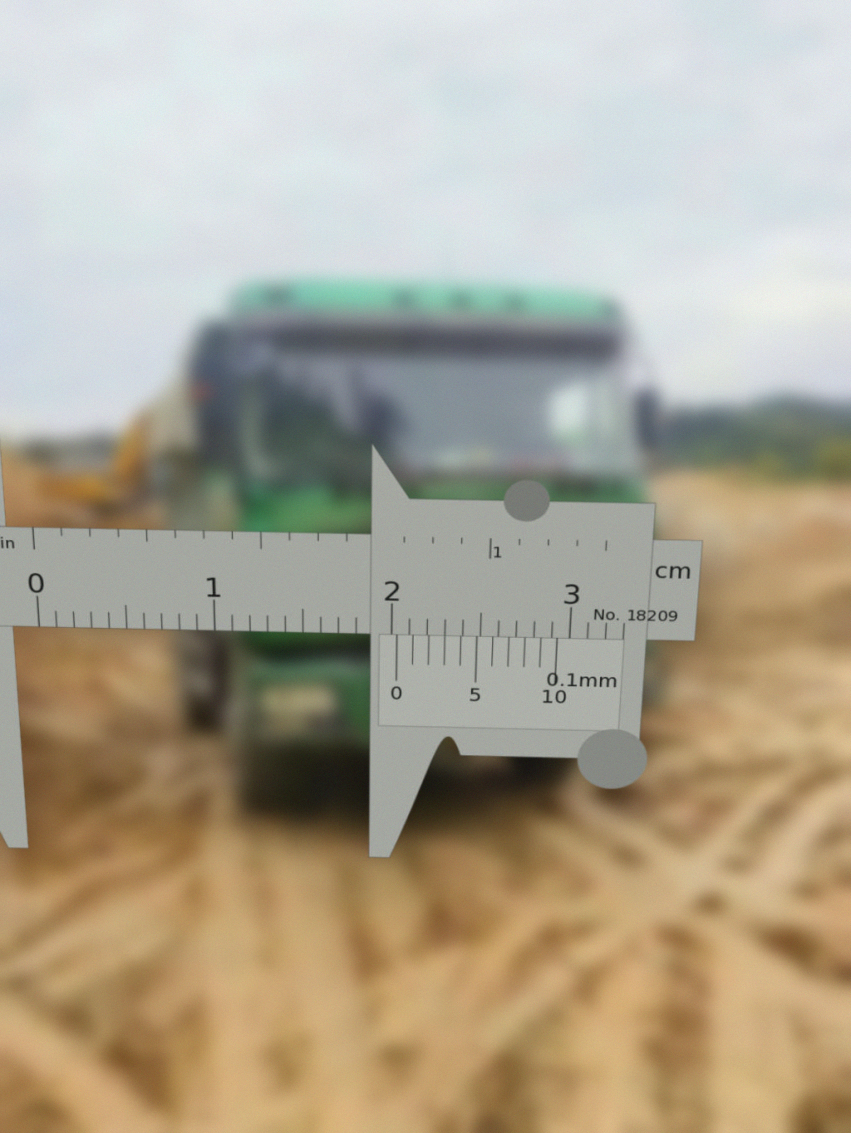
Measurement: 20.3 mm
